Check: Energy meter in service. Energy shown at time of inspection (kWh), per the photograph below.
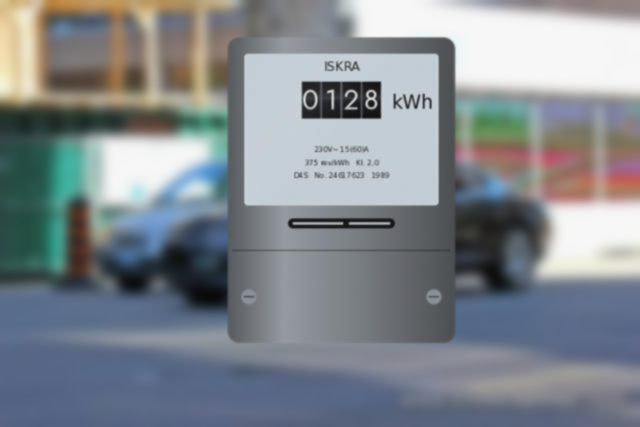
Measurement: 128 kWh
